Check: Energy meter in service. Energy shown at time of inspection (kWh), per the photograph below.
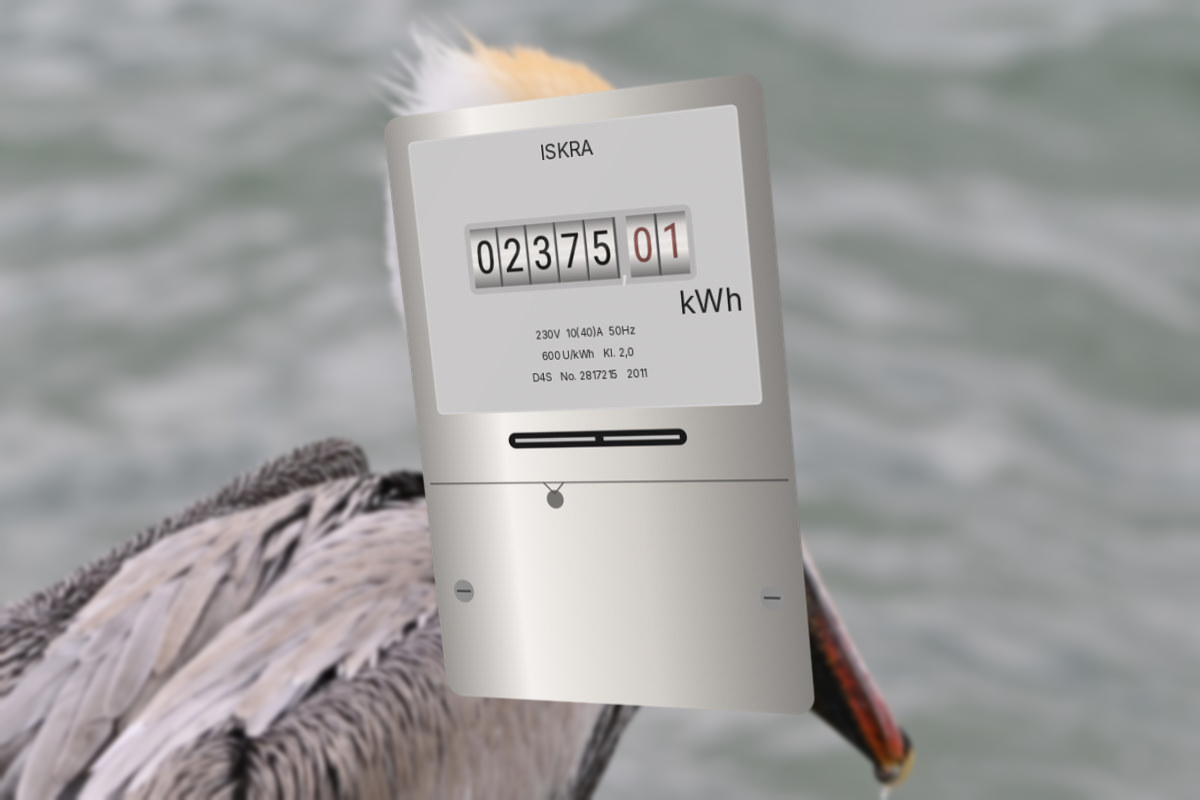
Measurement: 2375.01 kWh
